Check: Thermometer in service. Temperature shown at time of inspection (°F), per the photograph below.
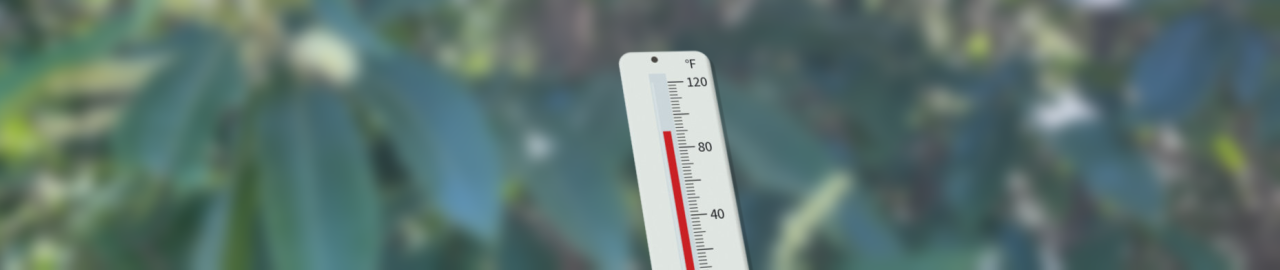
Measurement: 90 °F
